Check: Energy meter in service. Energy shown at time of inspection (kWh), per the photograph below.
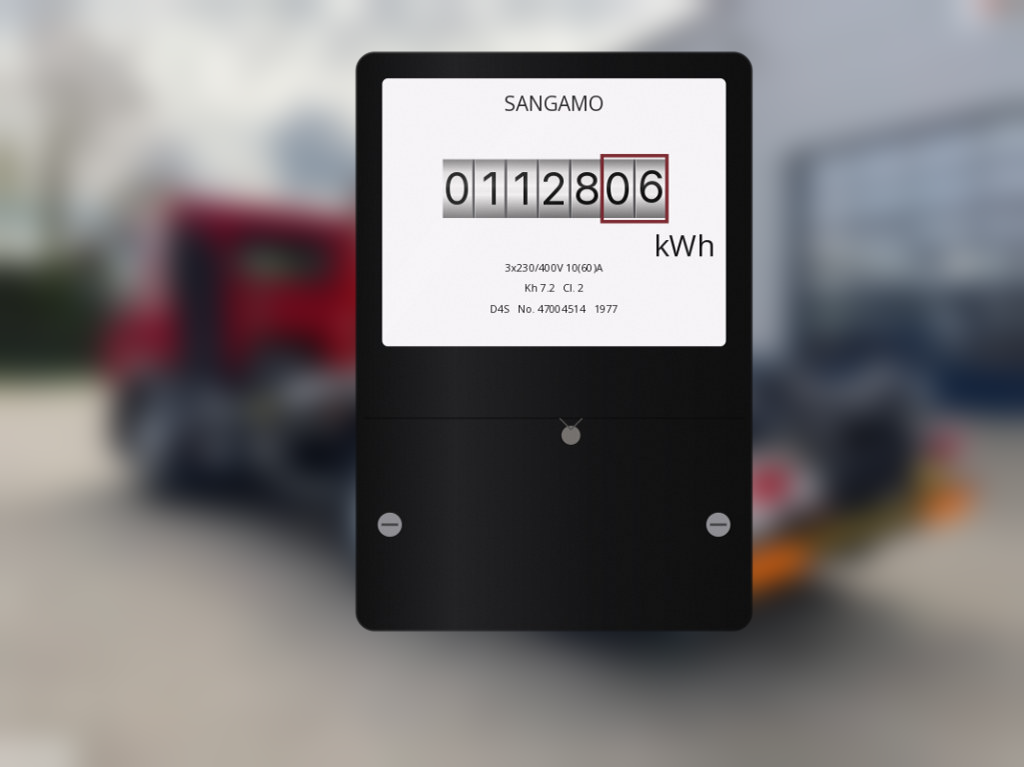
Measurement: 1128.06 kWh
